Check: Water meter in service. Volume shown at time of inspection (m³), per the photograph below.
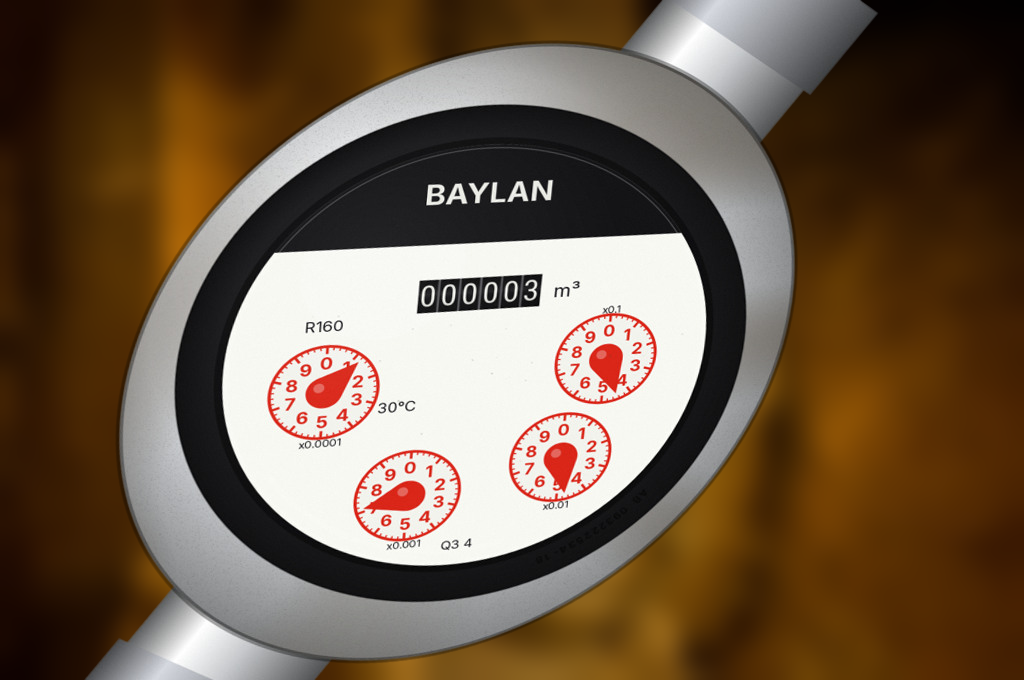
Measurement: 3.4471 m³
